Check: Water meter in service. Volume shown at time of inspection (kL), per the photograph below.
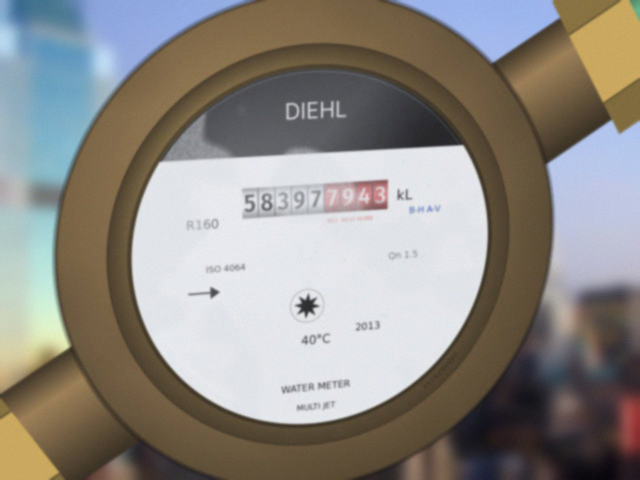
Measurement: 58397.7943 kL
